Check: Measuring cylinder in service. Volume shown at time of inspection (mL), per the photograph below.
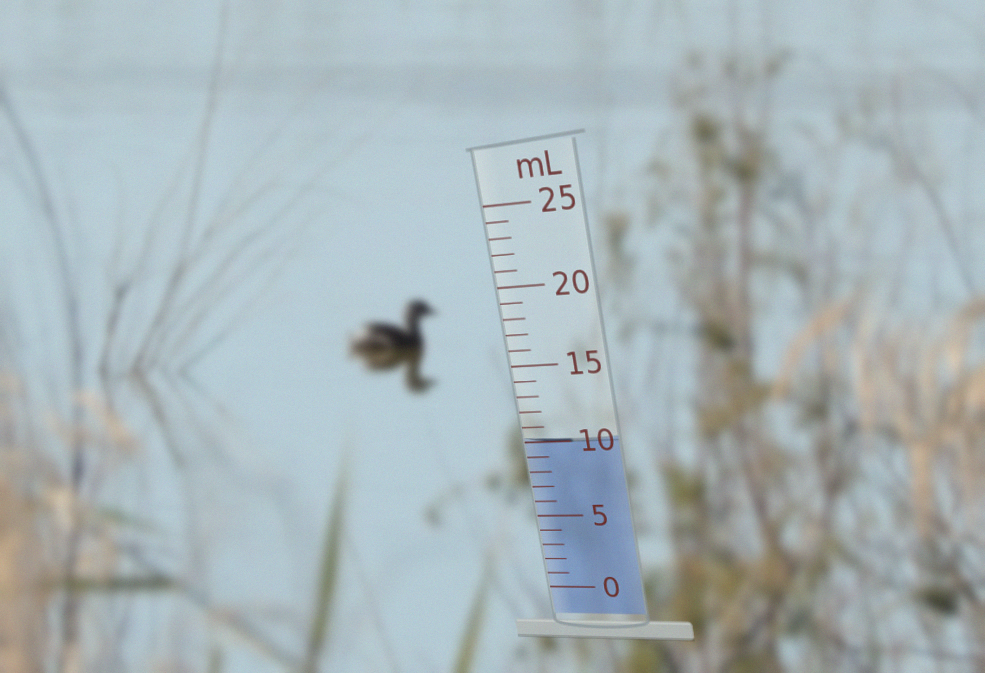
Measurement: 10 mL
